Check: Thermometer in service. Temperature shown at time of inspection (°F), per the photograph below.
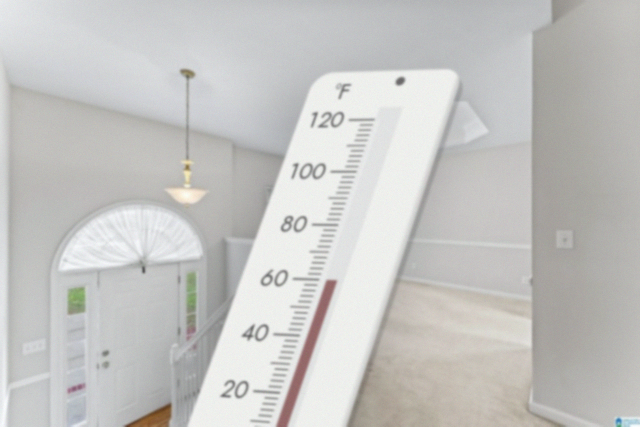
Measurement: 60 °F
